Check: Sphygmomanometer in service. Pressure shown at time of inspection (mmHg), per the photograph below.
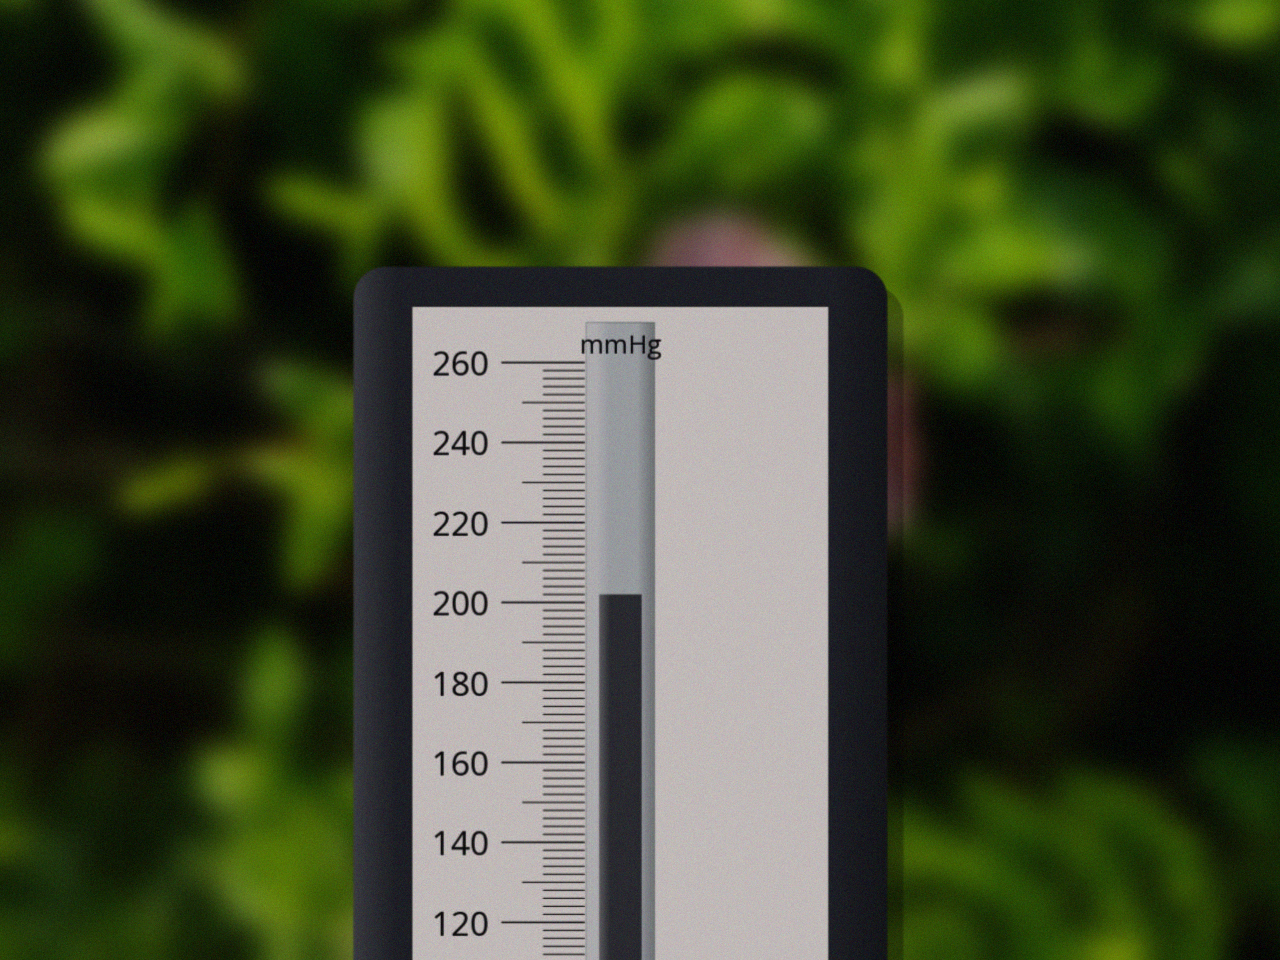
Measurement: 202 mmHg
